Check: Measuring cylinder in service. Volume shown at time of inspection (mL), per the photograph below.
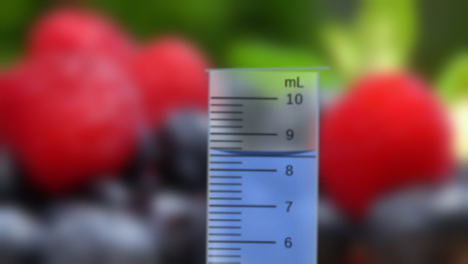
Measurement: 8.4 mL
